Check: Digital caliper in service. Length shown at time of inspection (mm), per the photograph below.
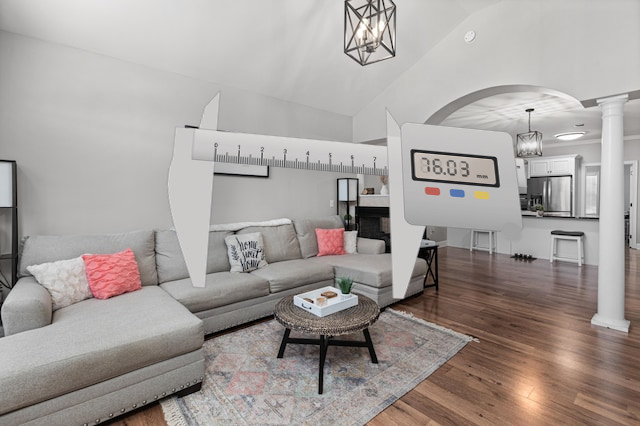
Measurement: 76.03 mm
